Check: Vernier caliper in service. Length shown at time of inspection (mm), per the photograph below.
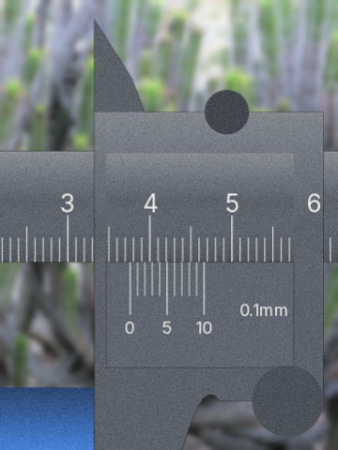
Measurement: 37.6 mm
